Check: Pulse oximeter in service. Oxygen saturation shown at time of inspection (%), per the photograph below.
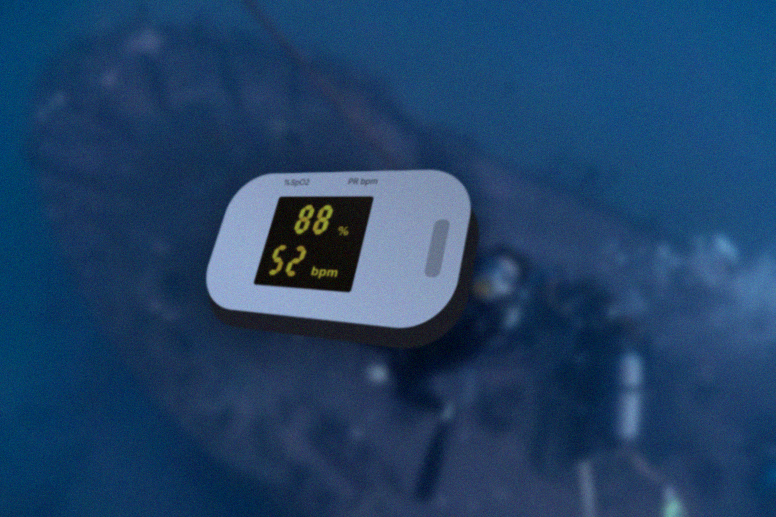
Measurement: 88 %
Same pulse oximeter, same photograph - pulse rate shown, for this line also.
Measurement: 52 bpm
